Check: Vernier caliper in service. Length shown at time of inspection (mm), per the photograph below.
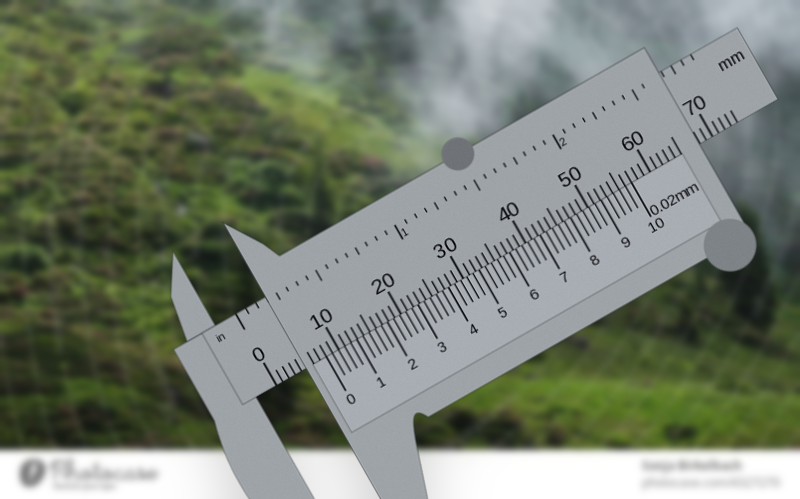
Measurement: 8.0 mm
